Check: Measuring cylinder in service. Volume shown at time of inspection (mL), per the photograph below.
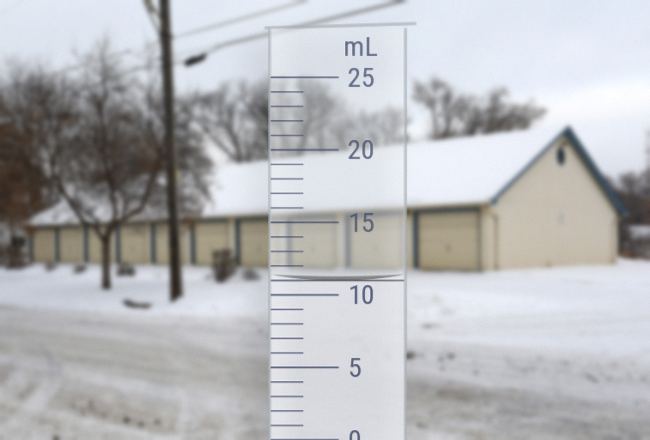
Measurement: 11 mL
